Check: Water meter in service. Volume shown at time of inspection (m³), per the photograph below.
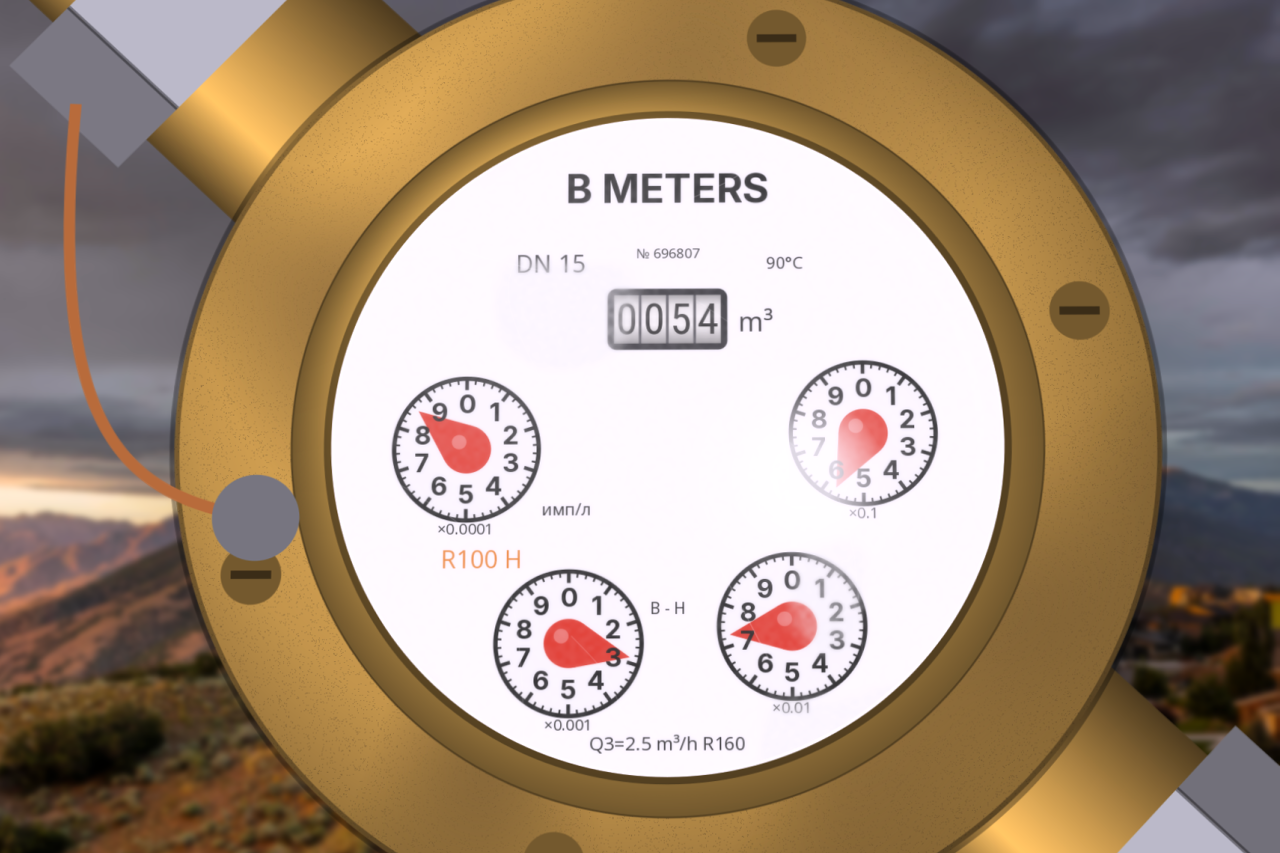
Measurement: 54.5728 m³
